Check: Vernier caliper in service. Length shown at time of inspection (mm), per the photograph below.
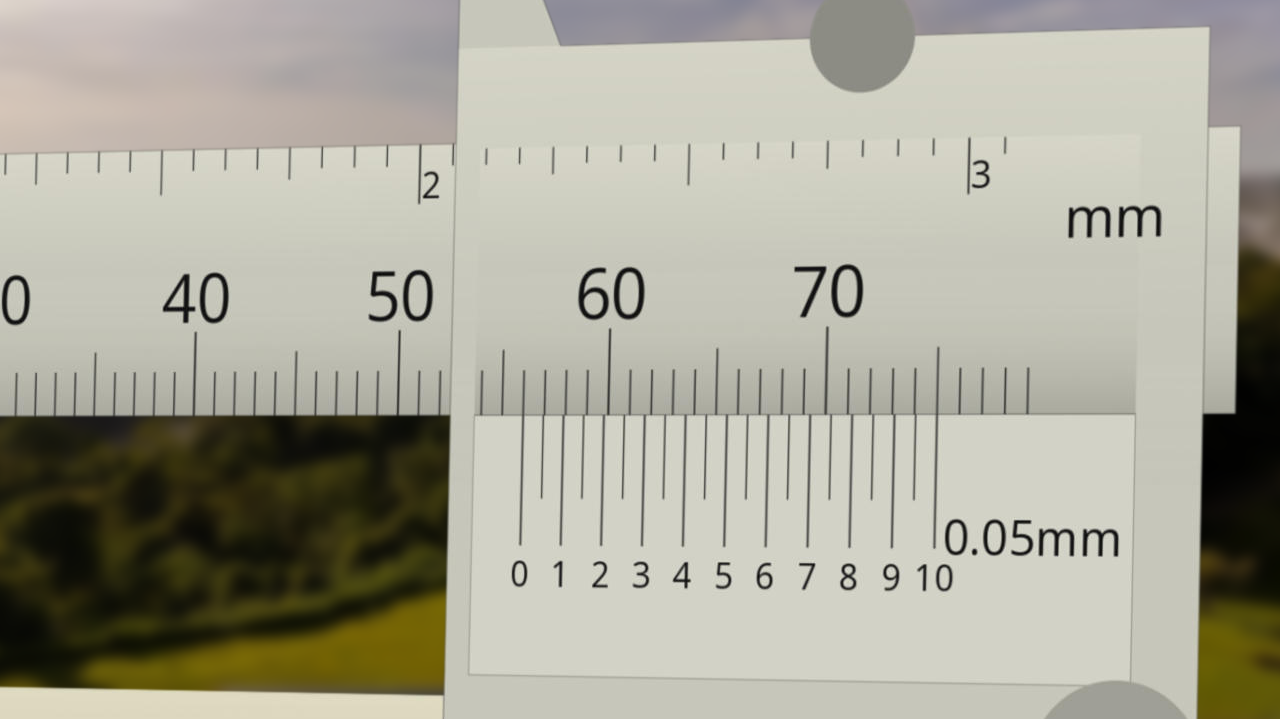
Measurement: 56.0 mm
